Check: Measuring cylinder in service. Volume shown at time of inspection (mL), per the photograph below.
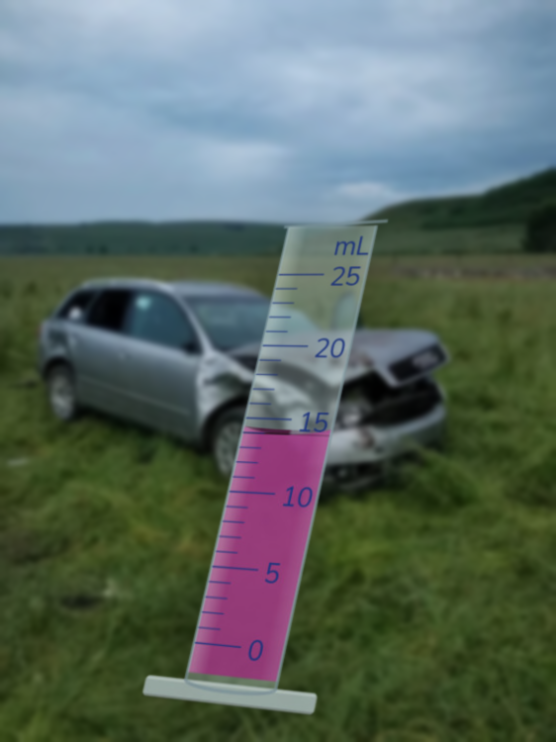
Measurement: 14 mL
